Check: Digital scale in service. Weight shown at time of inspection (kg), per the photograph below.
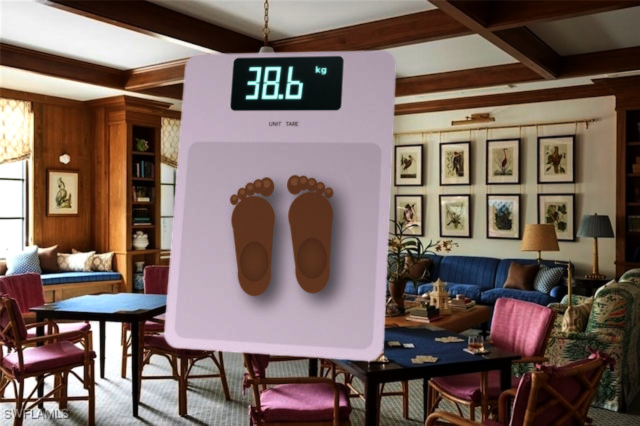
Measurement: 38.6 kg
